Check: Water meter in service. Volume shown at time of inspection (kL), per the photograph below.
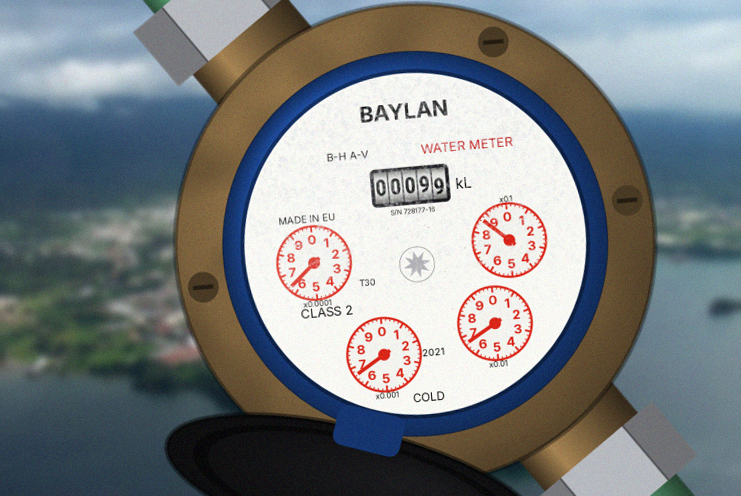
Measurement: 98.8666 kL
